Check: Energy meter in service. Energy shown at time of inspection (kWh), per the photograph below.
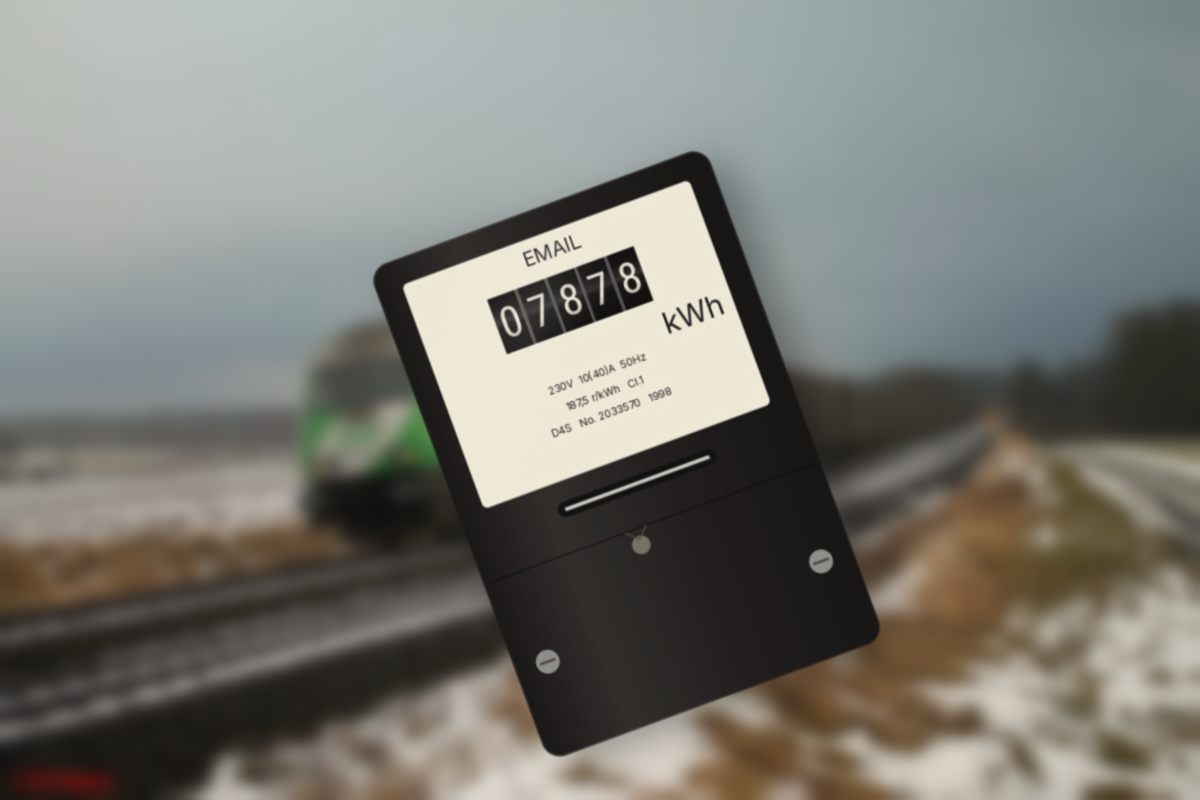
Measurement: 7878 kWh
